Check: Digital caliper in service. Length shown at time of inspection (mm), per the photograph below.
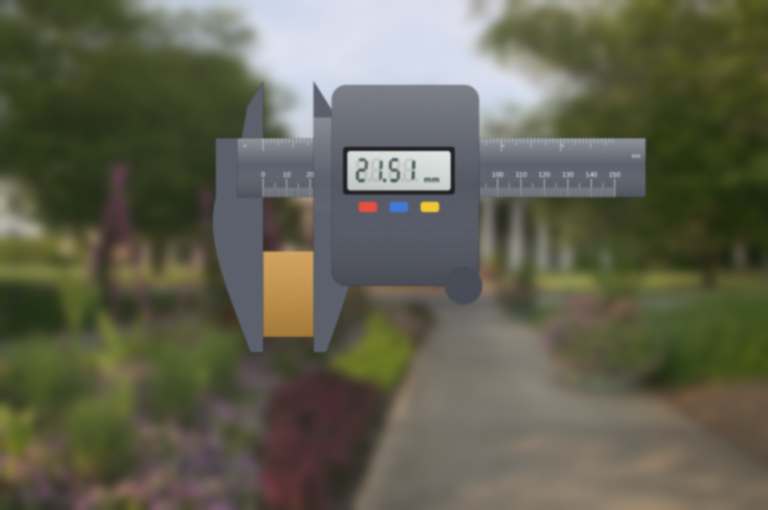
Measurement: 21.51 mm
